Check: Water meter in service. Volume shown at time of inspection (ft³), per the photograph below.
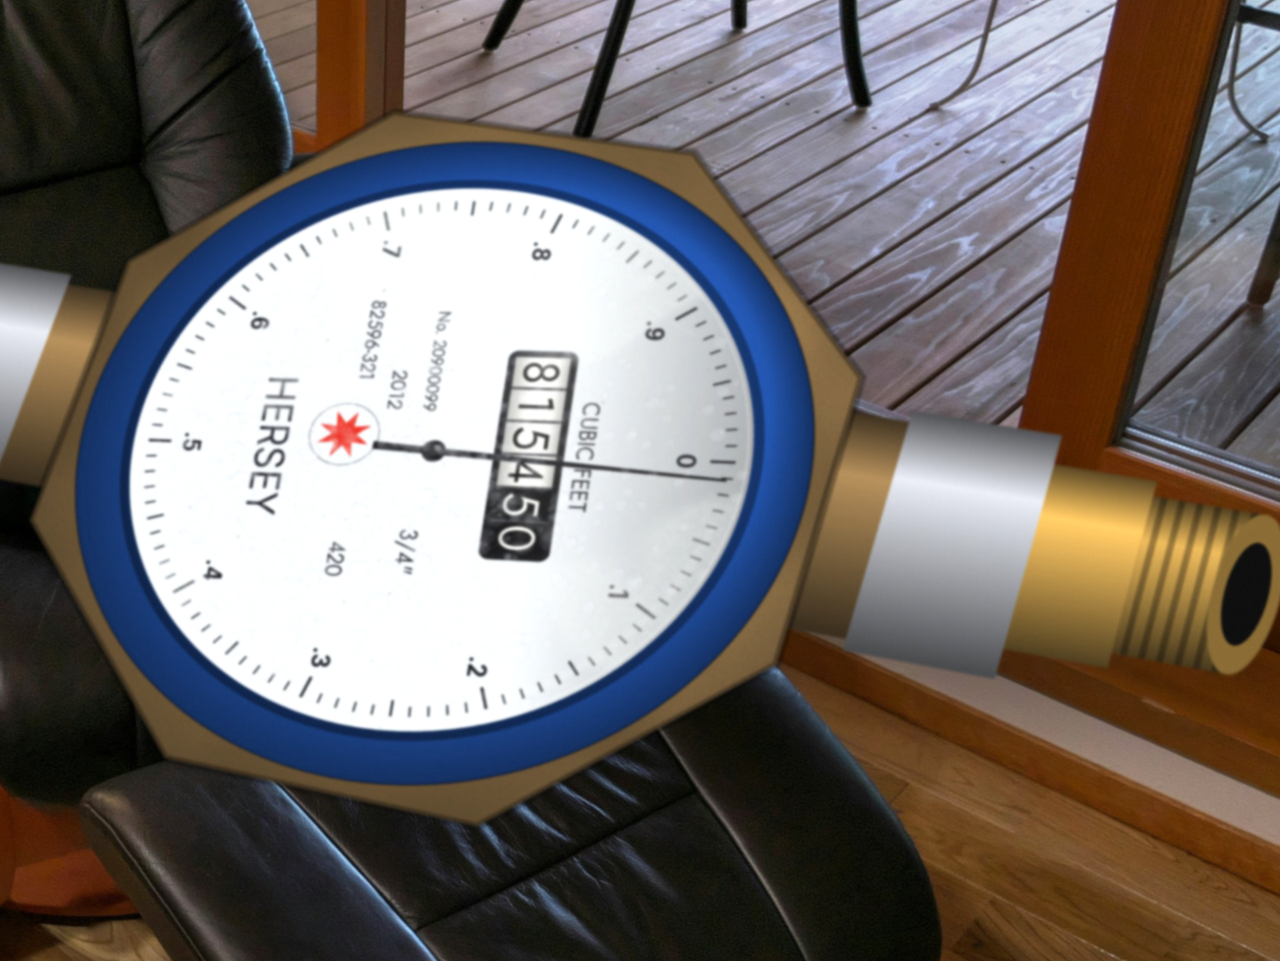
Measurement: 815450.01 ft³
